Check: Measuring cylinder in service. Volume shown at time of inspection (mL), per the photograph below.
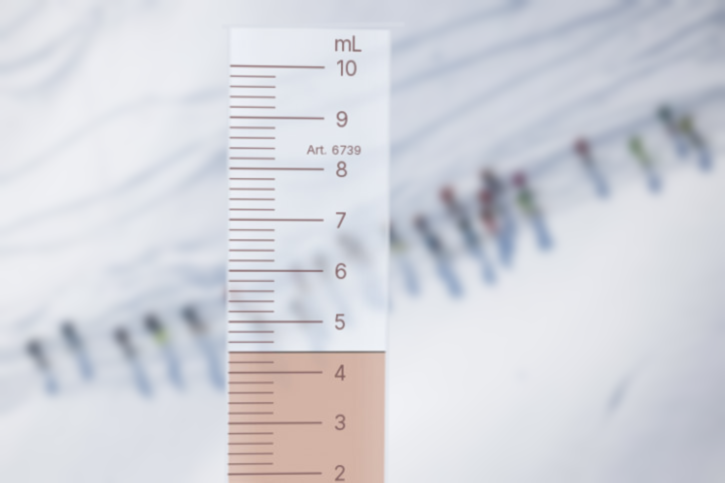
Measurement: 4.4 mL
